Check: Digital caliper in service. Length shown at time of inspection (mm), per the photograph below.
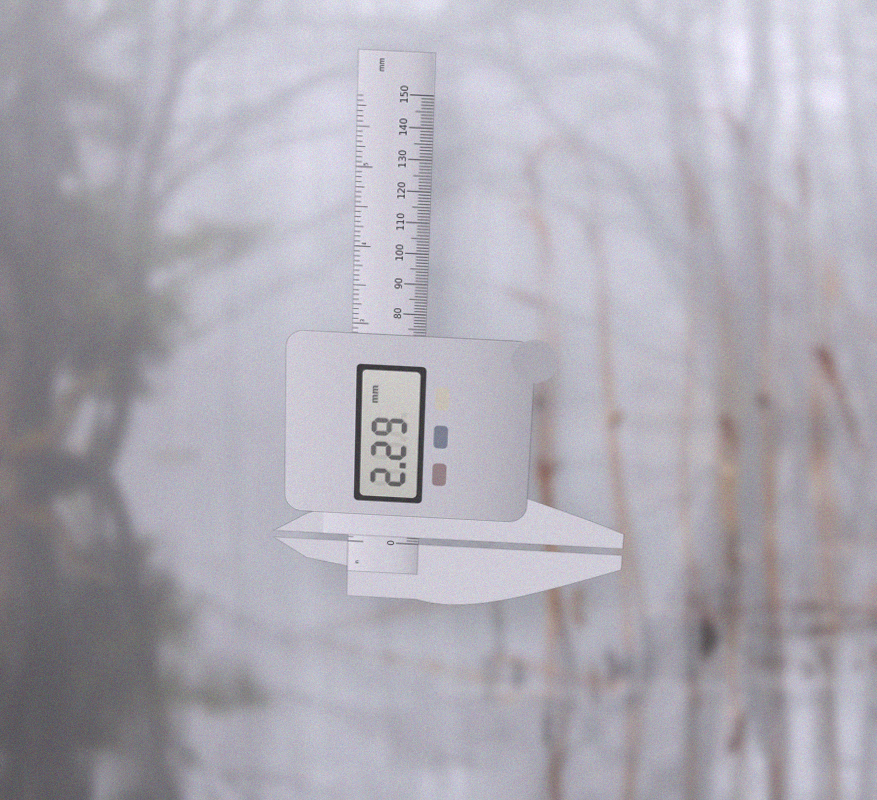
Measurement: 2.29 mm
